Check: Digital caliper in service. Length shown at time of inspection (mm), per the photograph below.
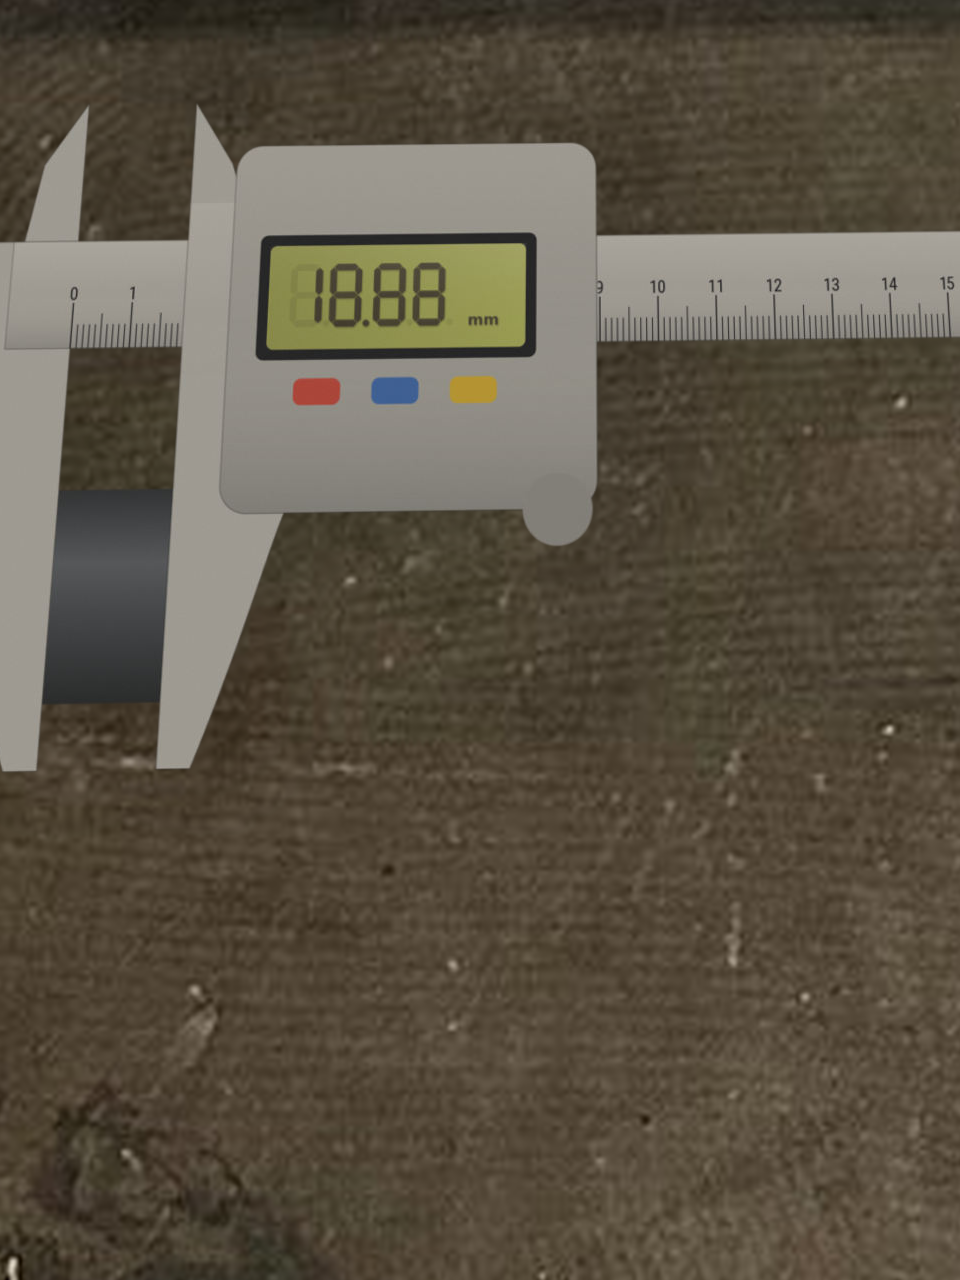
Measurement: 18.88 mm
